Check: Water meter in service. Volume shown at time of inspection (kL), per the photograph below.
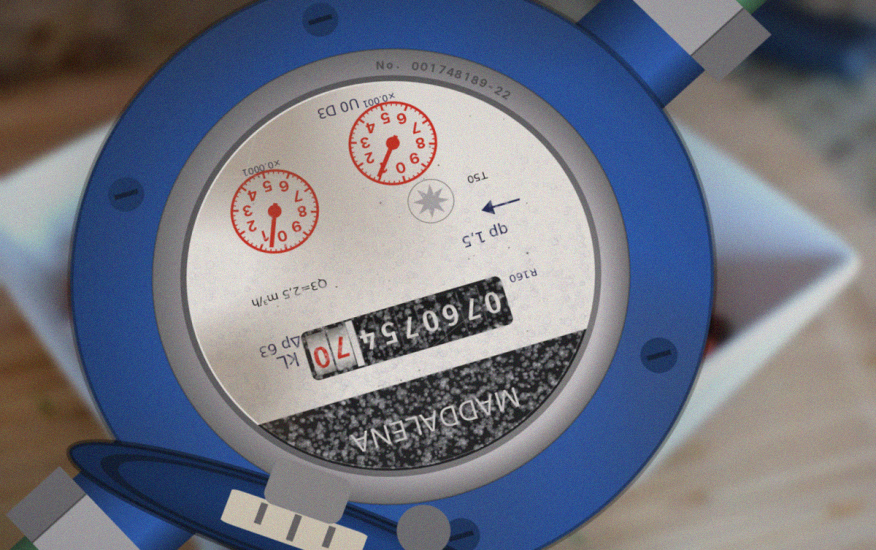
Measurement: 760754.7010 kL
